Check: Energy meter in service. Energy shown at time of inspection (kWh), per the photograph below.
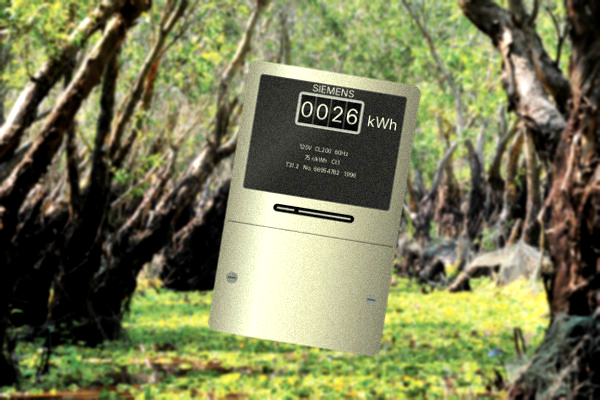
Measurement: 26 kWh
